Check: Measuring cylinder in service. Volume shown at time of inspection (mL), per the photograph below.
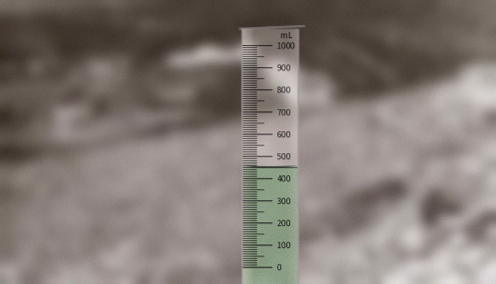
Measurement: 450 mL
